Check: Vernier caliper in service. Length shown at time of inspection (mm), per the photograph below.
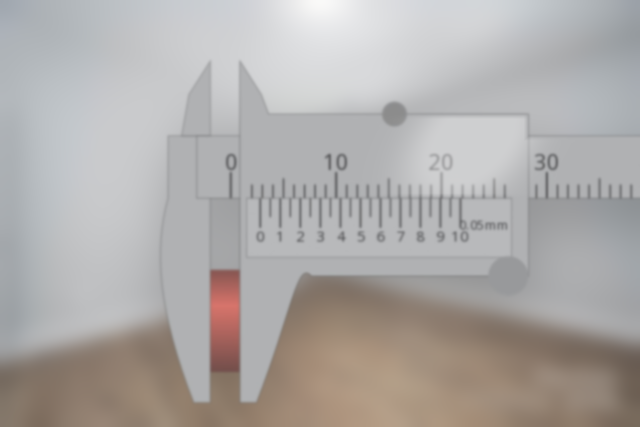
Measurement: 2.8 mm
